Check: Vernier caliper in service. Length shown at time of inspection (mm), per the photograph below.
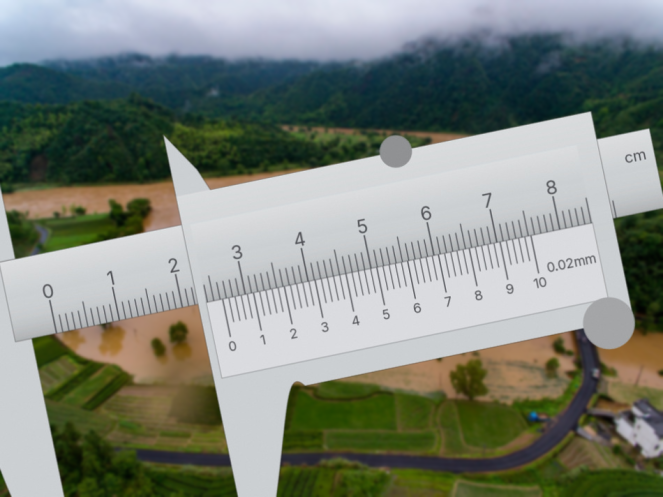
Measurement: 26.4 mm
